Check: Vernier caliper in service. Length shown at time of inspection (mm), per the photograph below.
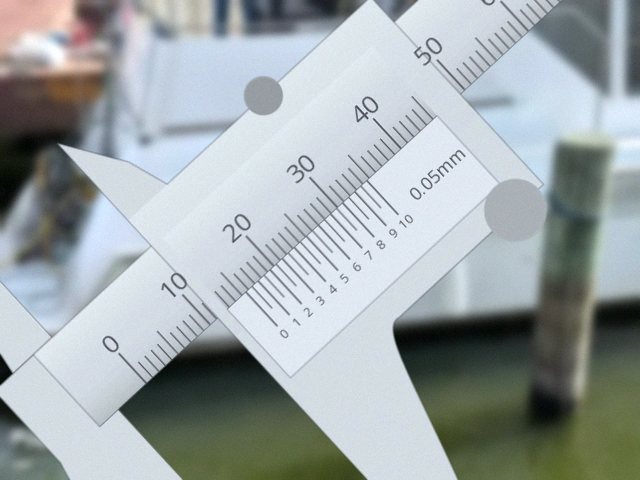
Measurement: 15.6 mm
